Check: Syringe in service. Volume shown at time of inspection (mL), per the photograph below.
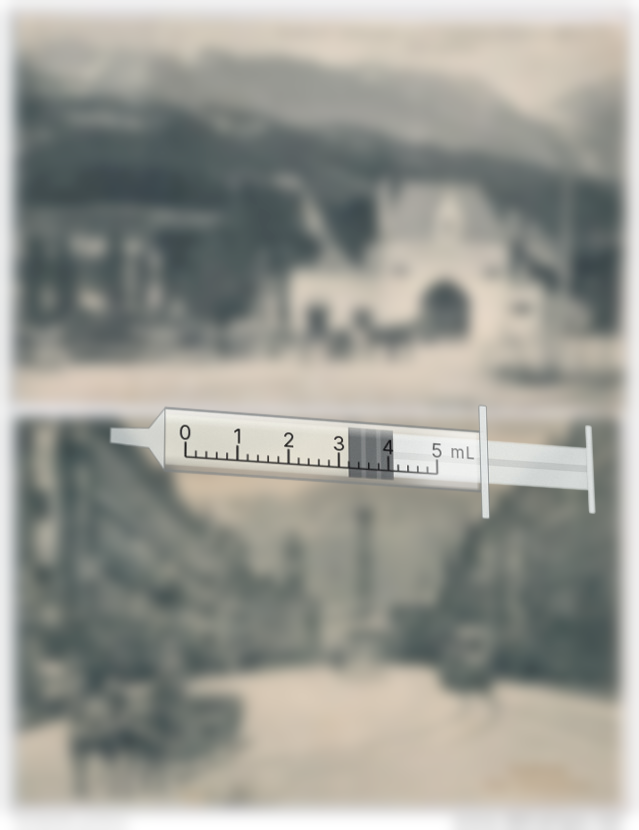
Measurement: 3.2 mL
